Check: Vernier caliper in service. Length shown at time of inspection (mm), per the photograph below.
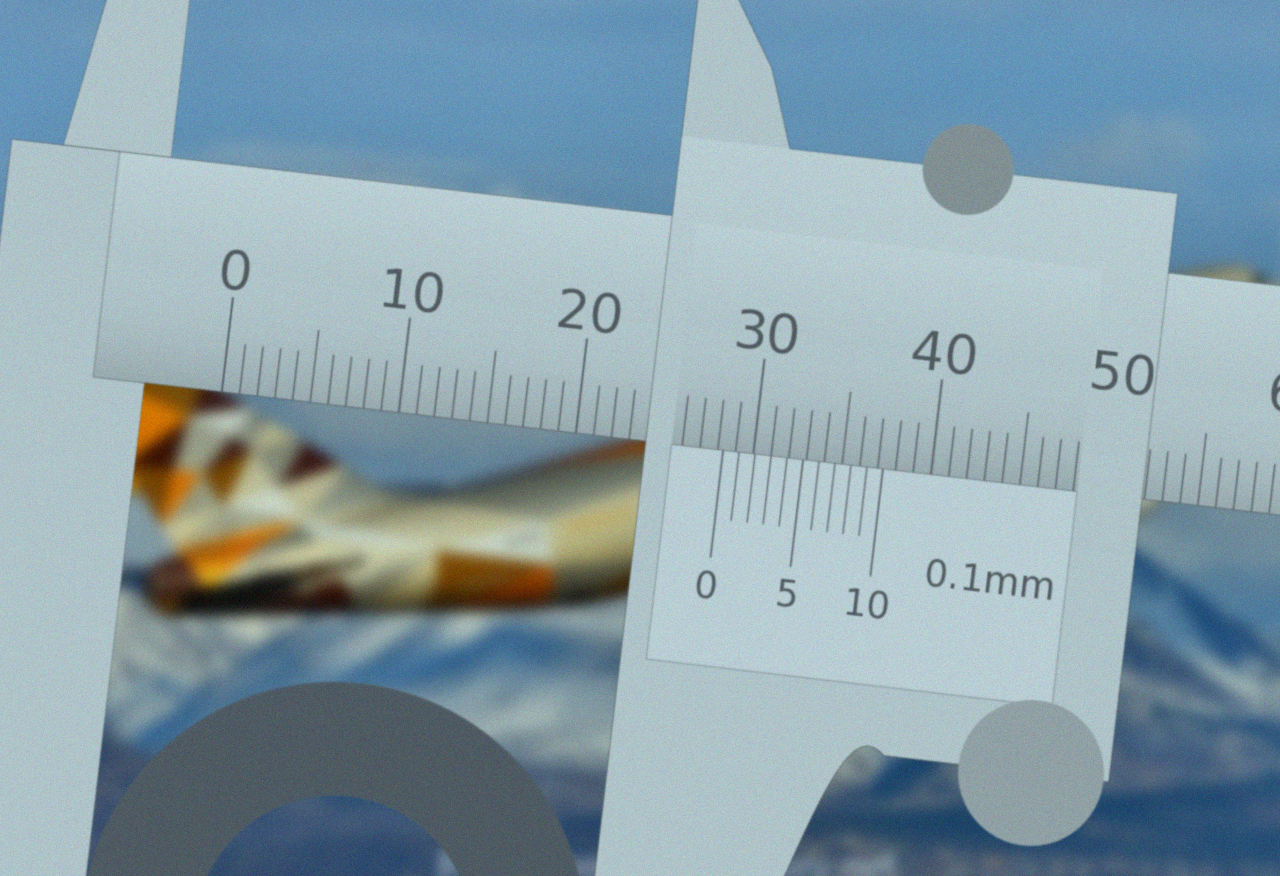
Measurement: 28.3 mm
